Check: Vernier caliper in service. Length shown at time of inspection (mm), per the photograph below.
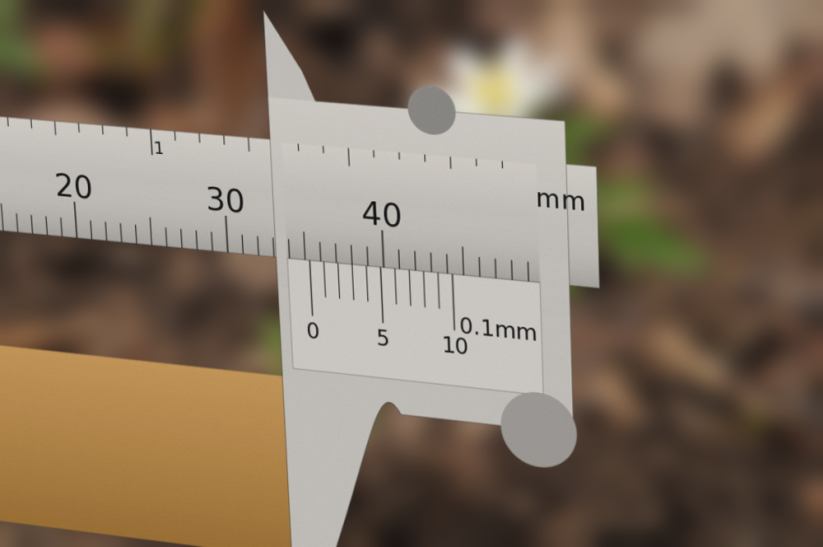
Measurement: 35.3 mm
